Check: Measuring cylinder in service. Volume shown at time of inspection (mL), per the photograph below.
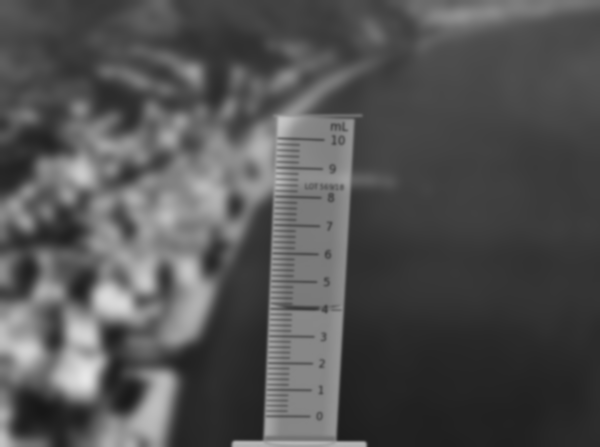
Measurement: 4 mL
